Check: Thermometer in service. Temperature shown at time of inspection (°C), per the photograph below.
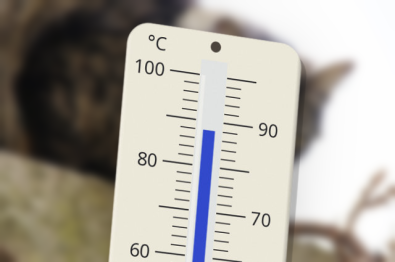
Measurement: 88 °C
